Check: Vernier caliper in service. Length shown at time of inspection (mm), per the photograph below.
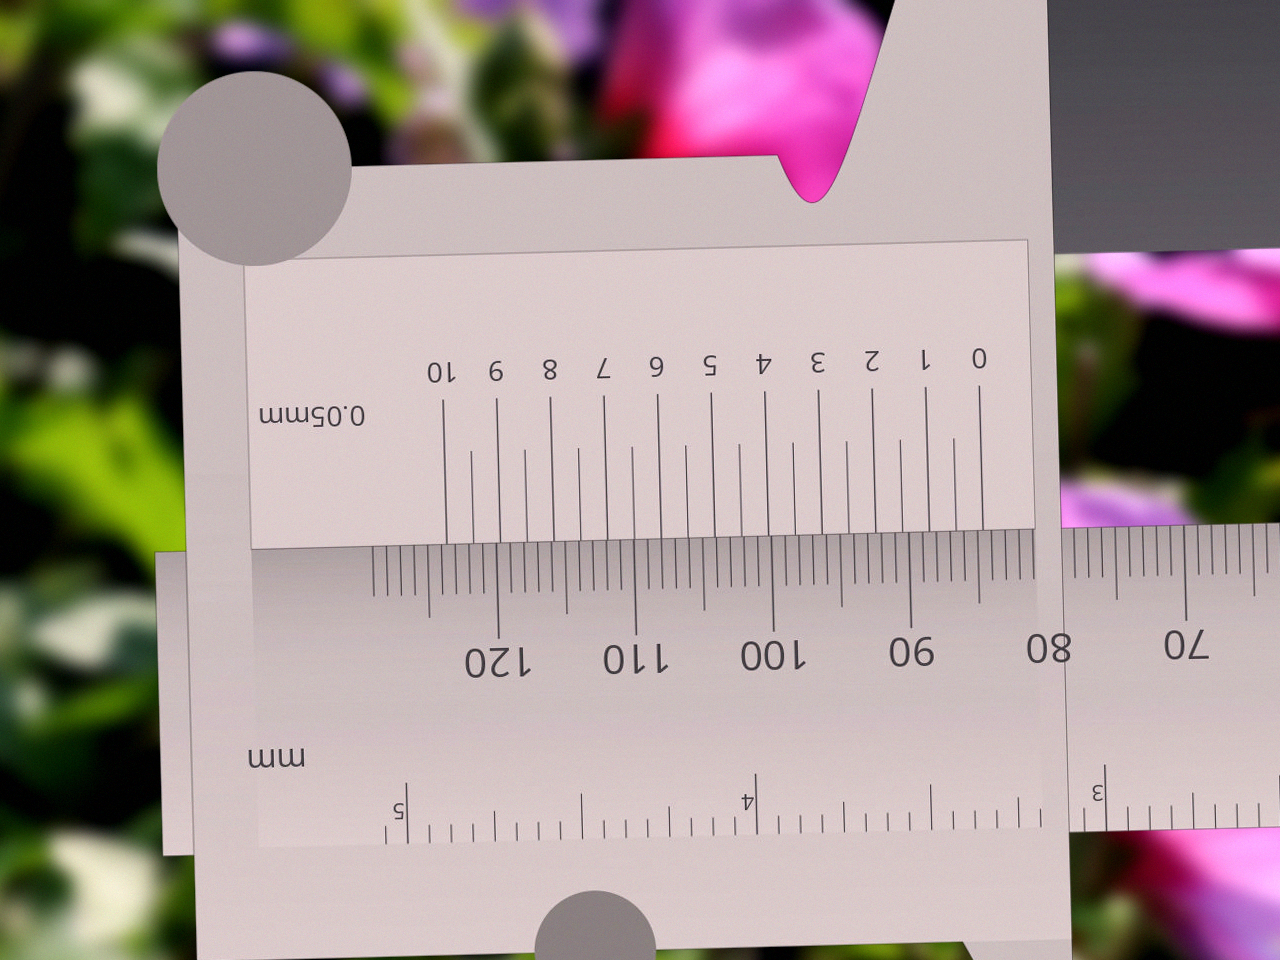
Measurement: 84.6 mm
